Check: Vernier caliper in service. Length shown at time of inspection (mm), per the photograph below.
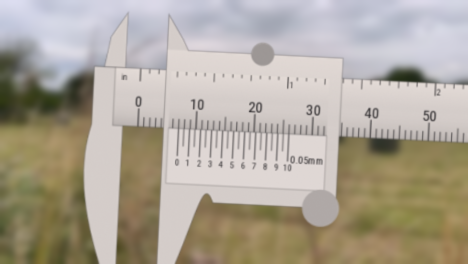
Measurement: 7.0 mm
